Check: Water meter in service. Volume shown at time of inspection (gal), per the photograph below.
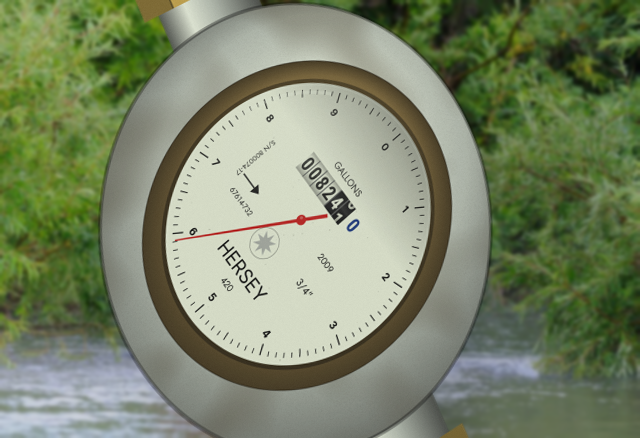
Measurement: 82405.9 gal
